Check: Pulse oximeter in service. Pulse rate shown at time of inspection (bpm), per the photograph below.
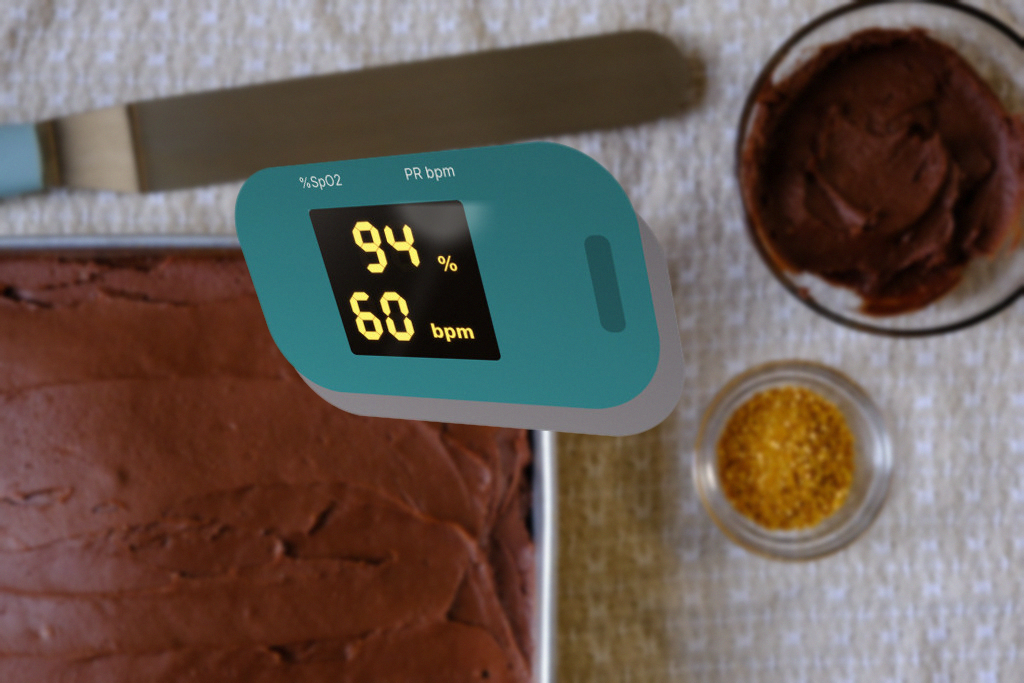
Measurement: 60 bpm
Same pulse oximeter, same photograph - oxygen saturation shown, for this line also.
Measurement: 94 %
